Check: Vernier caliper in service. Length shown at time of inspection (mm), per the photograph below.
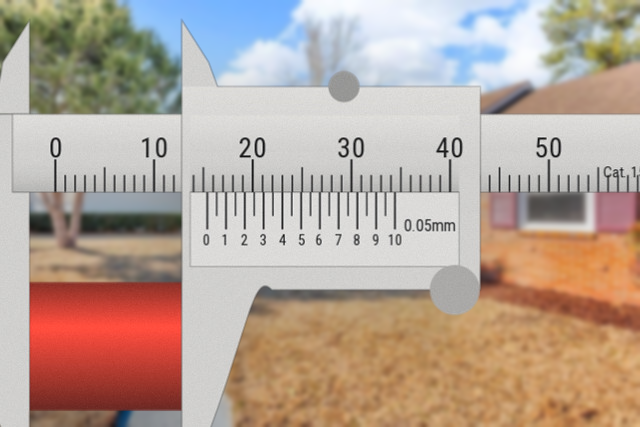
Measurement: 15.4 mm
